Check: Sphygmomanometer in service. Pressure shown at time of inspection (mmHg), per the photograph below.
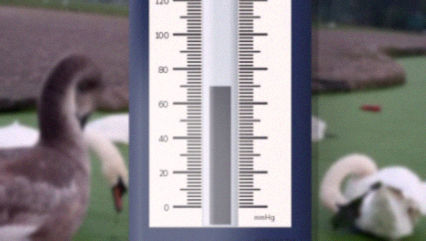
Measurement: 70 mmHg
